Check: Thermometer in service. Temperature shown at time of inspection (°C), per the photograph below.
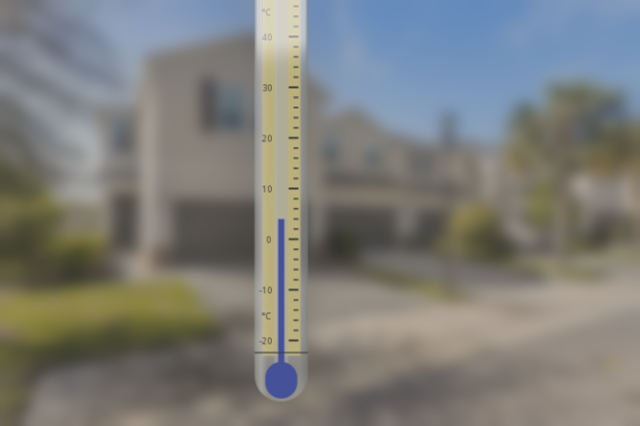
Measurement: 4 °C
